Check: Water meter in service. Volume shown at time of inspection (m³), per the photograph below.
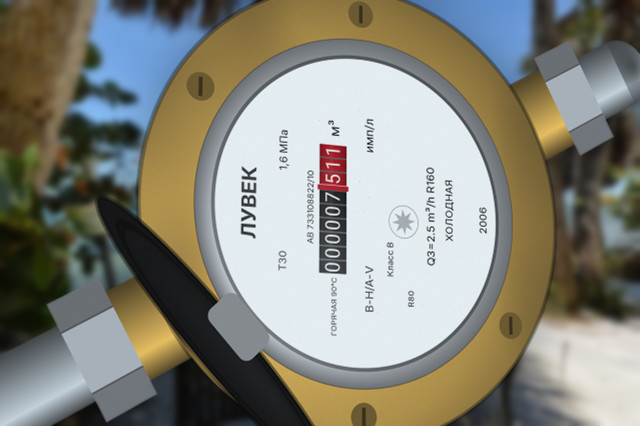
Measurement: 7.511 m³
